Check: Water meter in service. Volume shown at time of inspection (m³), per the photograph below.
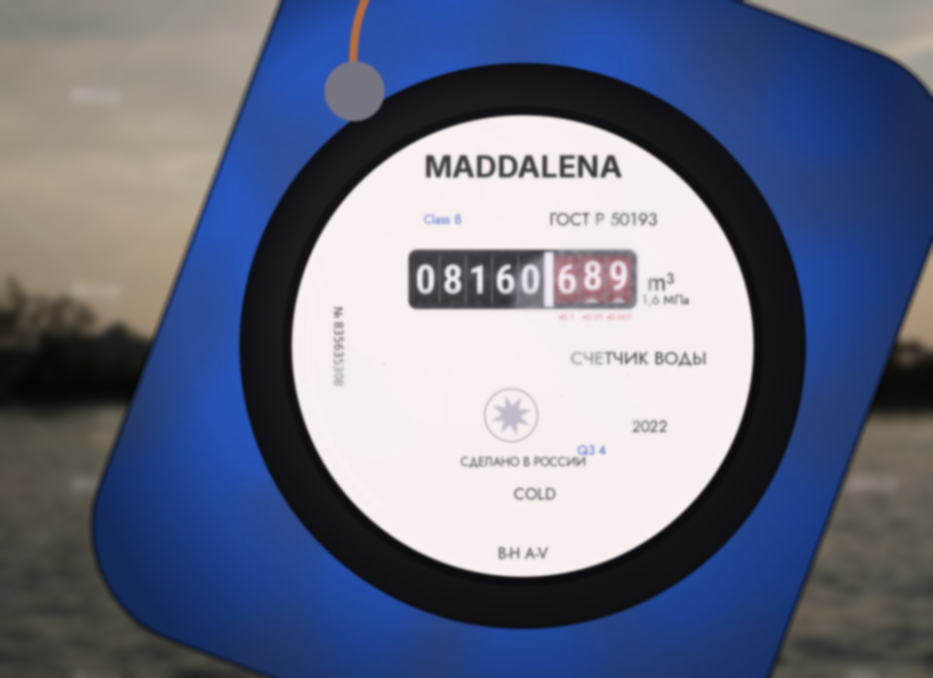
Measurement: 8160.689 m³
